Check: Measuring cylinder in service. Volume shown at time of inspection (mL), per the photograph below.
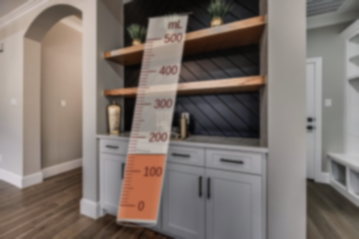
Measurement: 150 mL
